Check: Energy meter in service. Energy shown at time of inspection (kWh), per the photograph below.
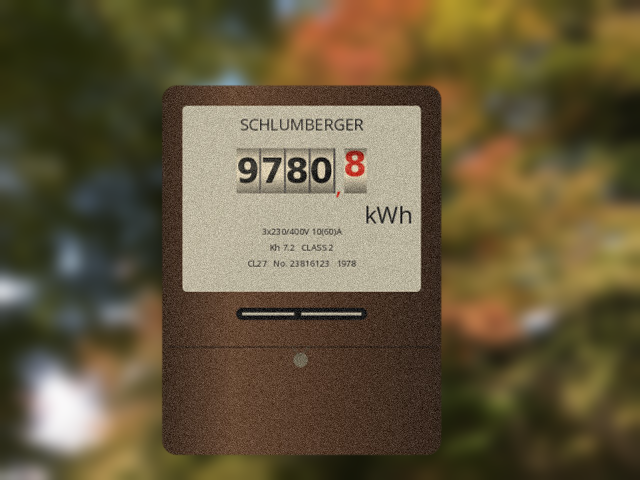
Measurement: 9780.8 kWh
